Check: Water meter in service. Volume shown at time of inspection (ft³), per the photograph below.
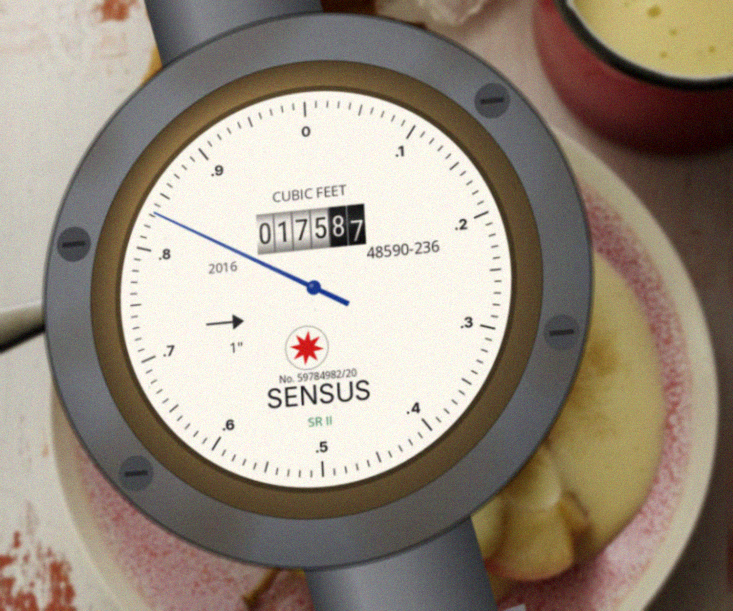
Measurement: 17586.83 ft³
